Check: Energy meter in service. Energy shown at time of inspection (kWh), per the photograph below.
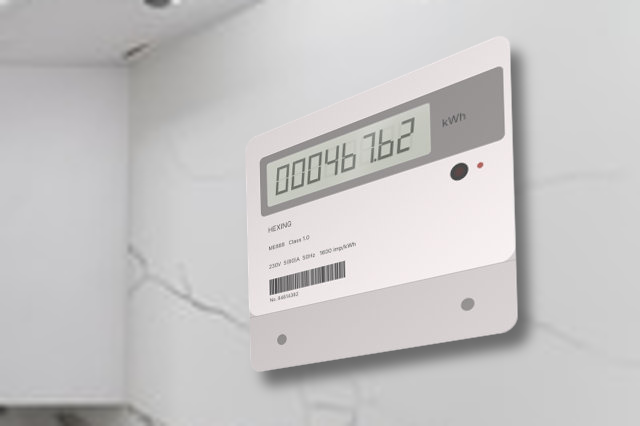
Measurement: 467.62 kWh
